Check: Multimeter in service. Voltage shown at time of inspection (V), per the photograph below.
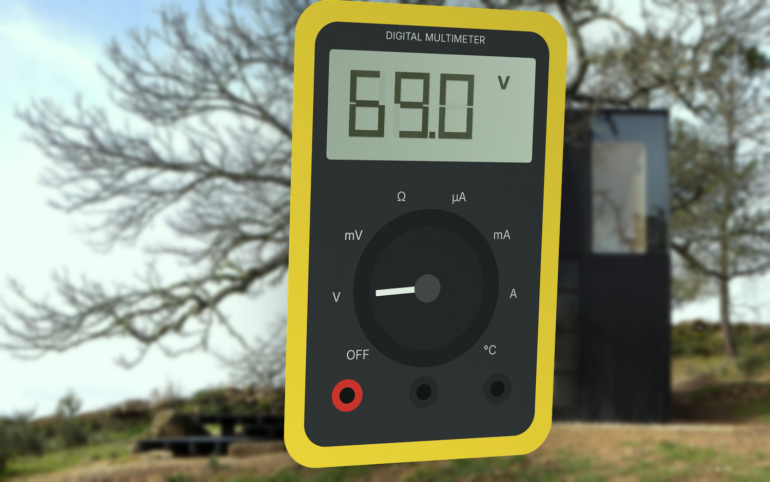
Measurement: 69.0 V
